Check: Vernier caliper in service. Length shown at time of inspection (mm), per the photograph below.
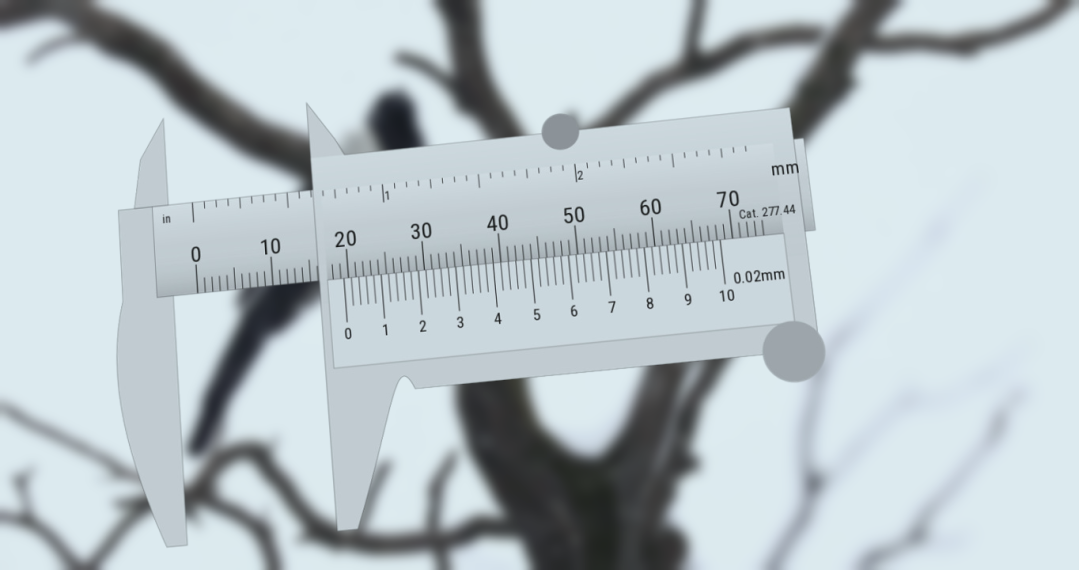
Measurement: 19.4 mm
